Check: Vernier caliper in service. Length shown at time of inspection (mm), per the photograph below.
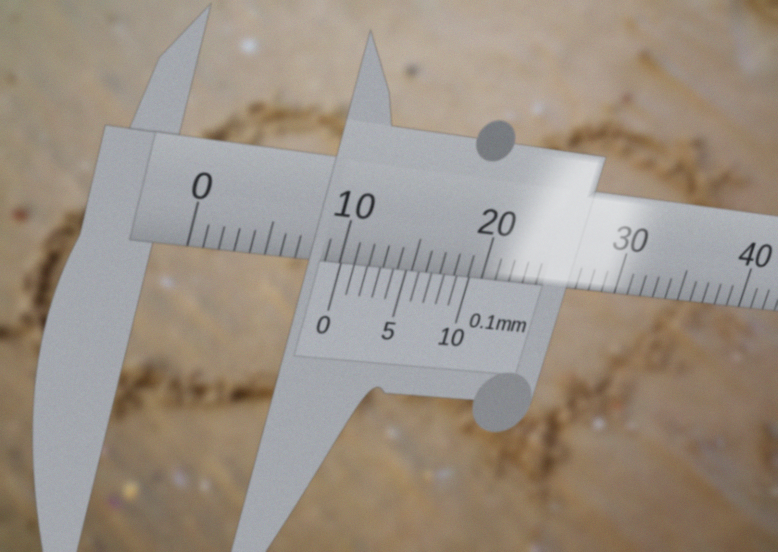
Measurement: 10.1 mm
